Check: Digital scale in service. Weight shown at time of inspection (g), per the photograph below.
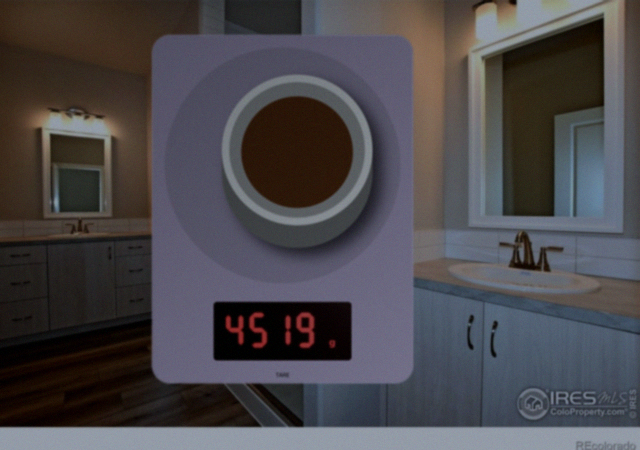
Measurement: 4519 g
